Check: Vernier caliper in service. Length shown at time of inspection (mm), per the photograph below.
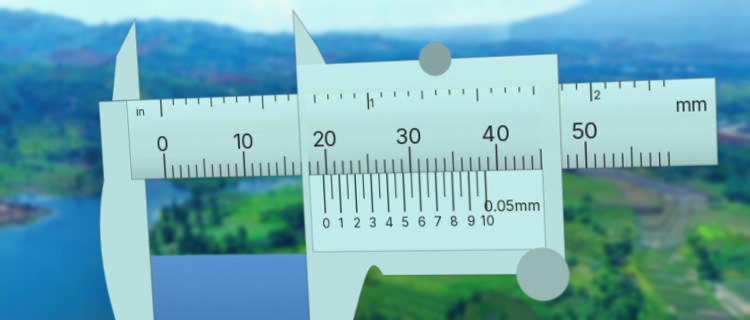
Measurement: 19.6 mm
